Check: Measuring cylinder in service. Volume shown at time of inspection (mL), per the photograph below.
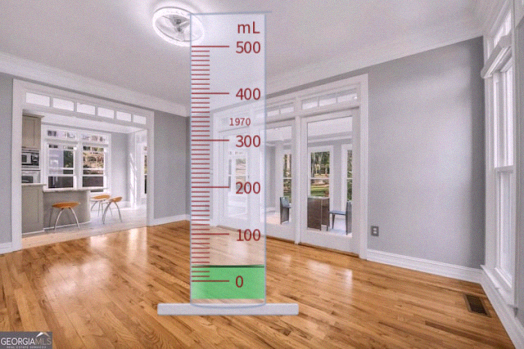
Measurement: 30 mL
